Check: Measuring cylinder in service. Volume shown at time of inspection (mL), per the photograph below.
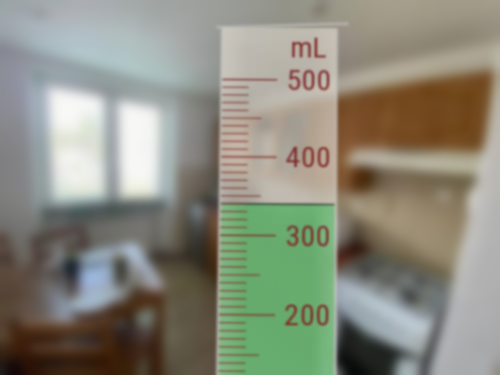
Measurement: 340 mL
